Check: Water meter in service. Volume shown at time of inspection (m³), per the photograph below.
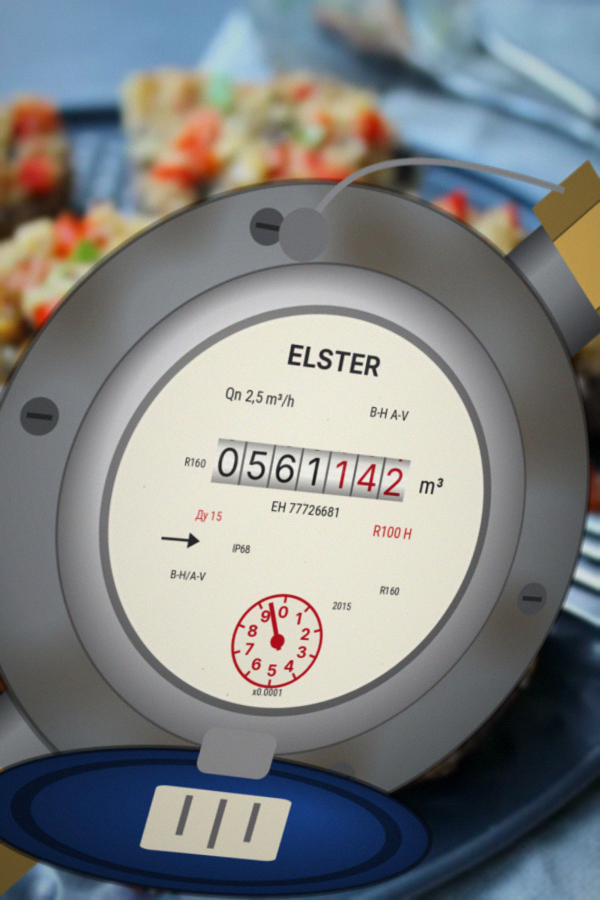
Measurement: 561.1419 m³
